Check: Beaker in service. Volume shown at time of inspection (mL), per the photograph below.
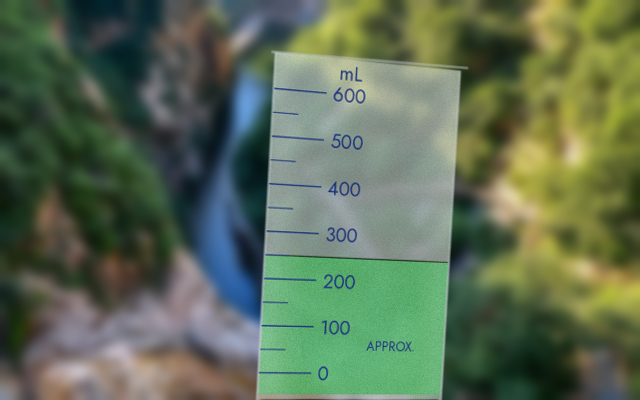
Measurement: 250 mL
